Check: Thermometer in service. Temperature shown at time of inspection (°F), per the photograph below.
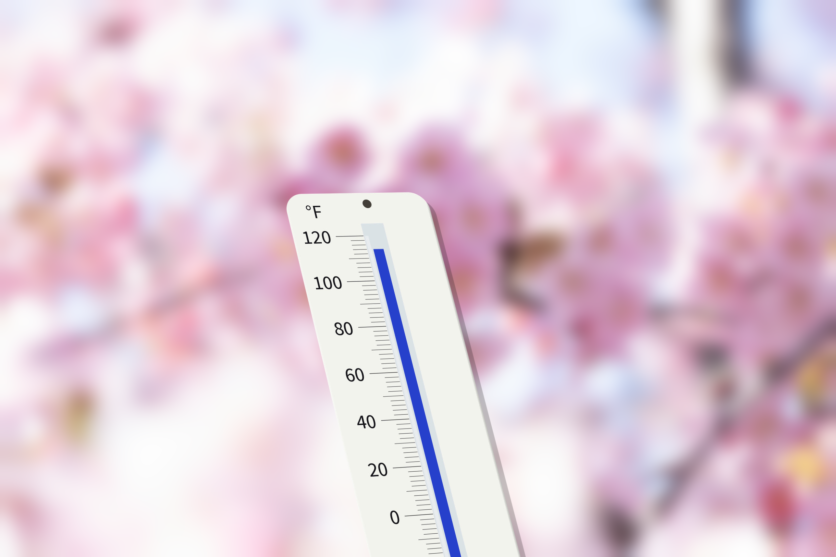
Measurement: 114 °F
